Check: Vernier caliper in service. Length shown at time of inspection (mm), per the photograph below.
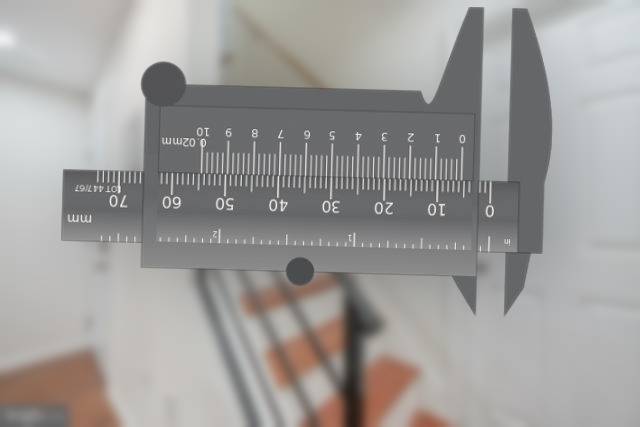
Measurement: 5.5 mm
